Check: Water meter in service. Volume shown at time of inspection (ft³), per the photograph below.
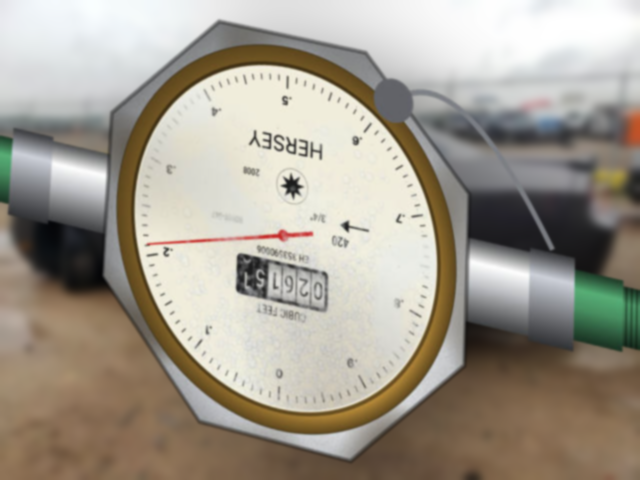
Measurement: 26151.21 ft³
